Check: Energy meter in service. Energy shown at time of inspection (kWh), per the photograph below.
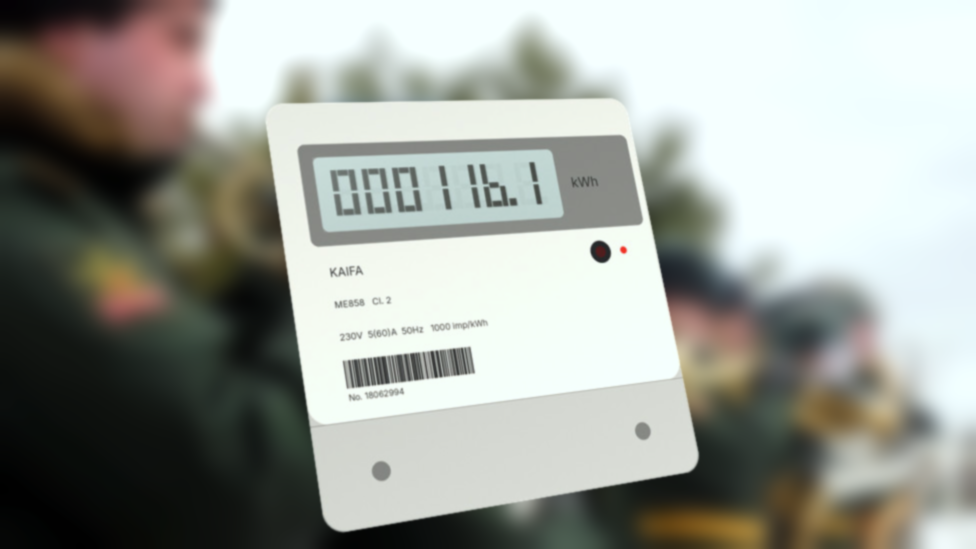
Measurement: 116.1 kWh
